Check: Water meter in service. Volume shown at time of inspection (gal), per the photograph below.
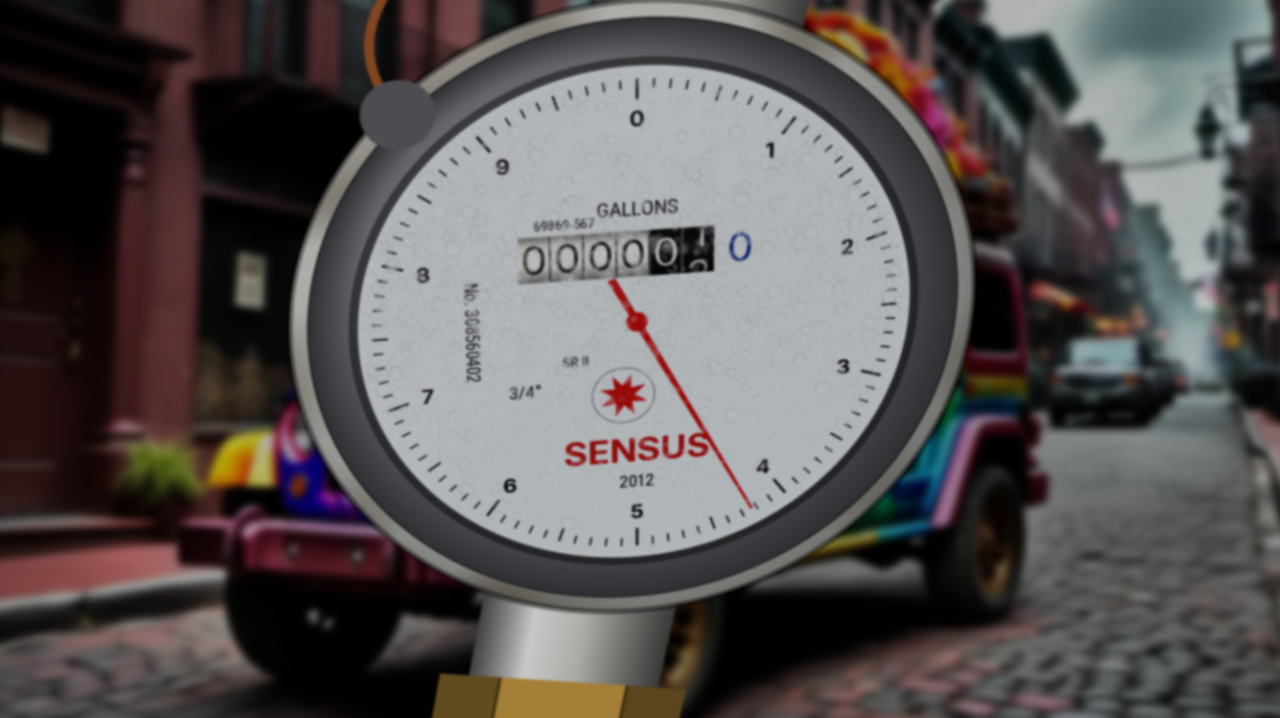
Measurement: 14.2 gal
